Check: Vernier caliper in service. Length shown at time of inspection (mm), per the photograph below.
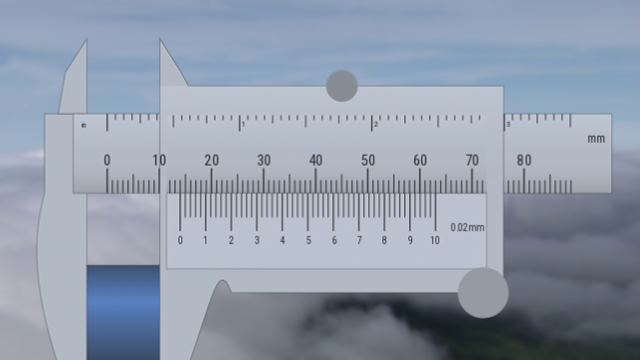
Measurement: 14.0 mm
